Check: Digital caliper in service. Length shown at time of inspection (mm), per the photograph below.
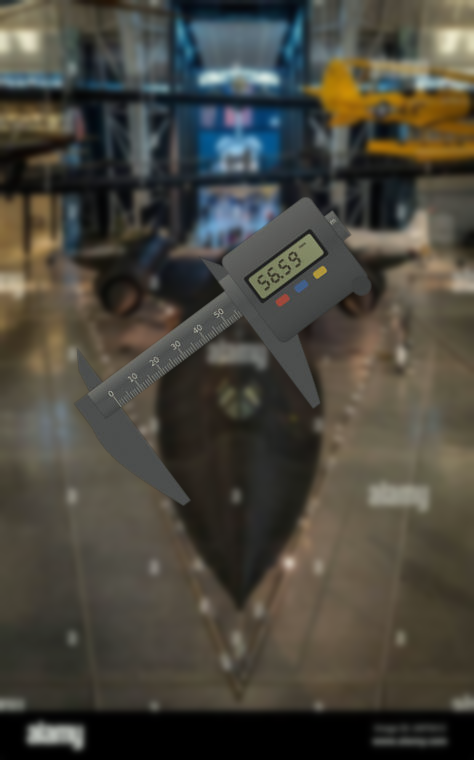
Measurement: 56.59 mm
